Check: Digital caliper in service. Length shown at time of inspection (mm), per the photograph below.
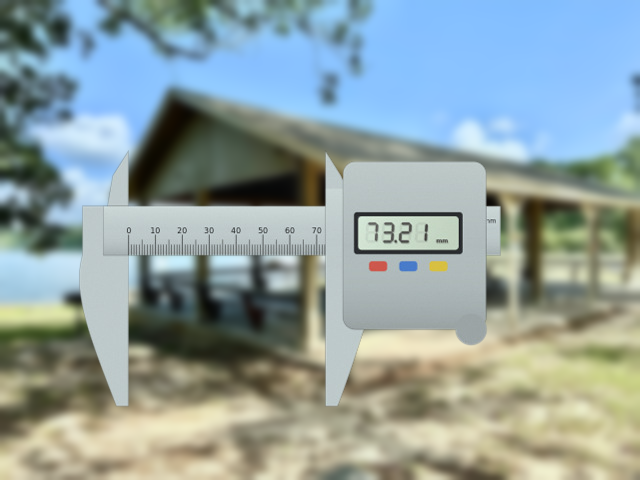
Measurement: 73.21 mm
